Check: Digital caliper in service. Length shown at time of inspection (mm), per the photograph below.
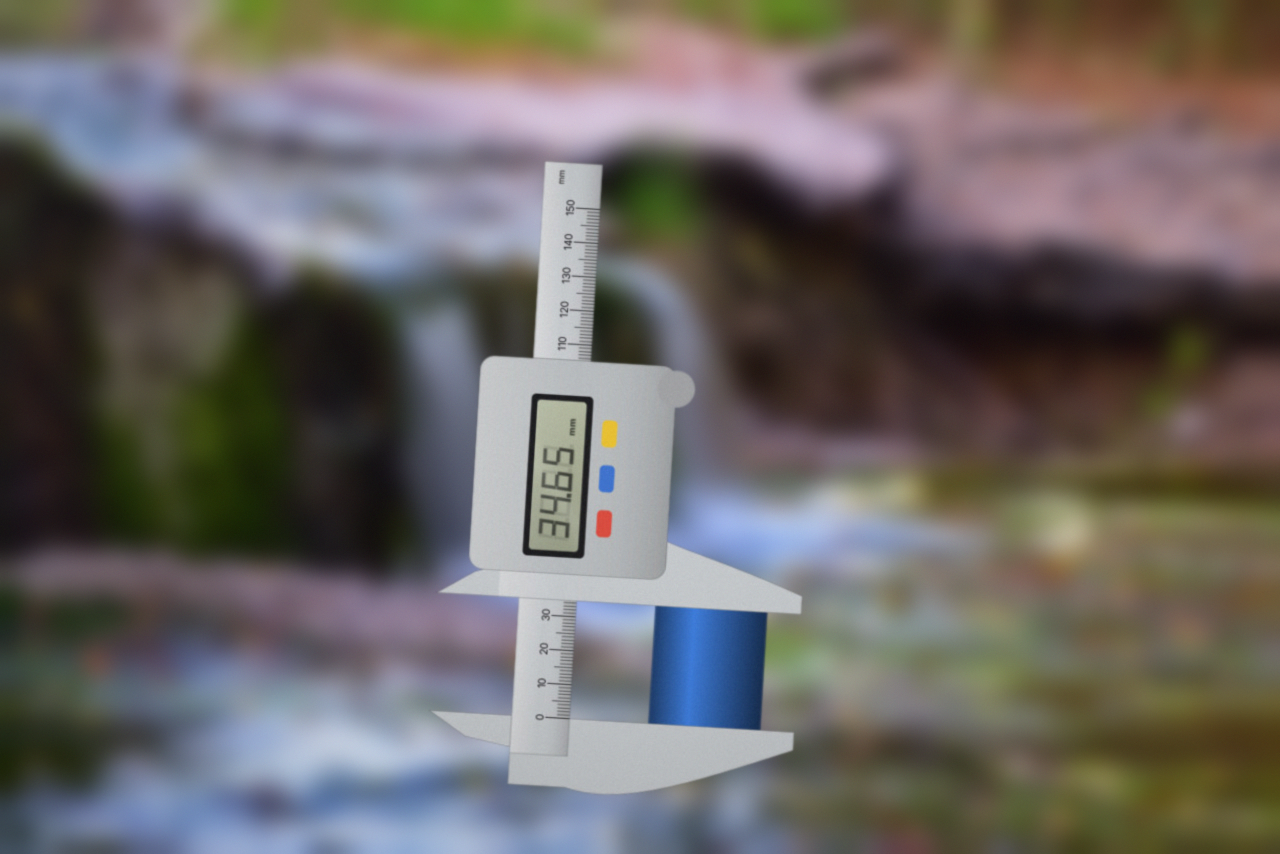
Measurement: 34.65 mm
